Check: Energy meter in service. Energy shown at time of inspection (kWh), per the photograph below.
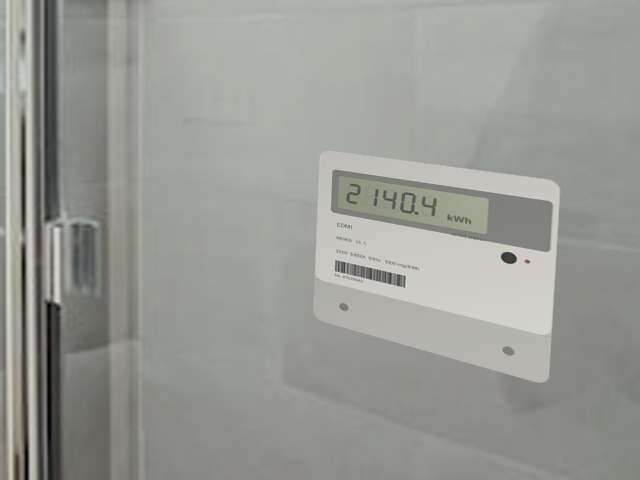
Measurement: 2140.4 kWh
